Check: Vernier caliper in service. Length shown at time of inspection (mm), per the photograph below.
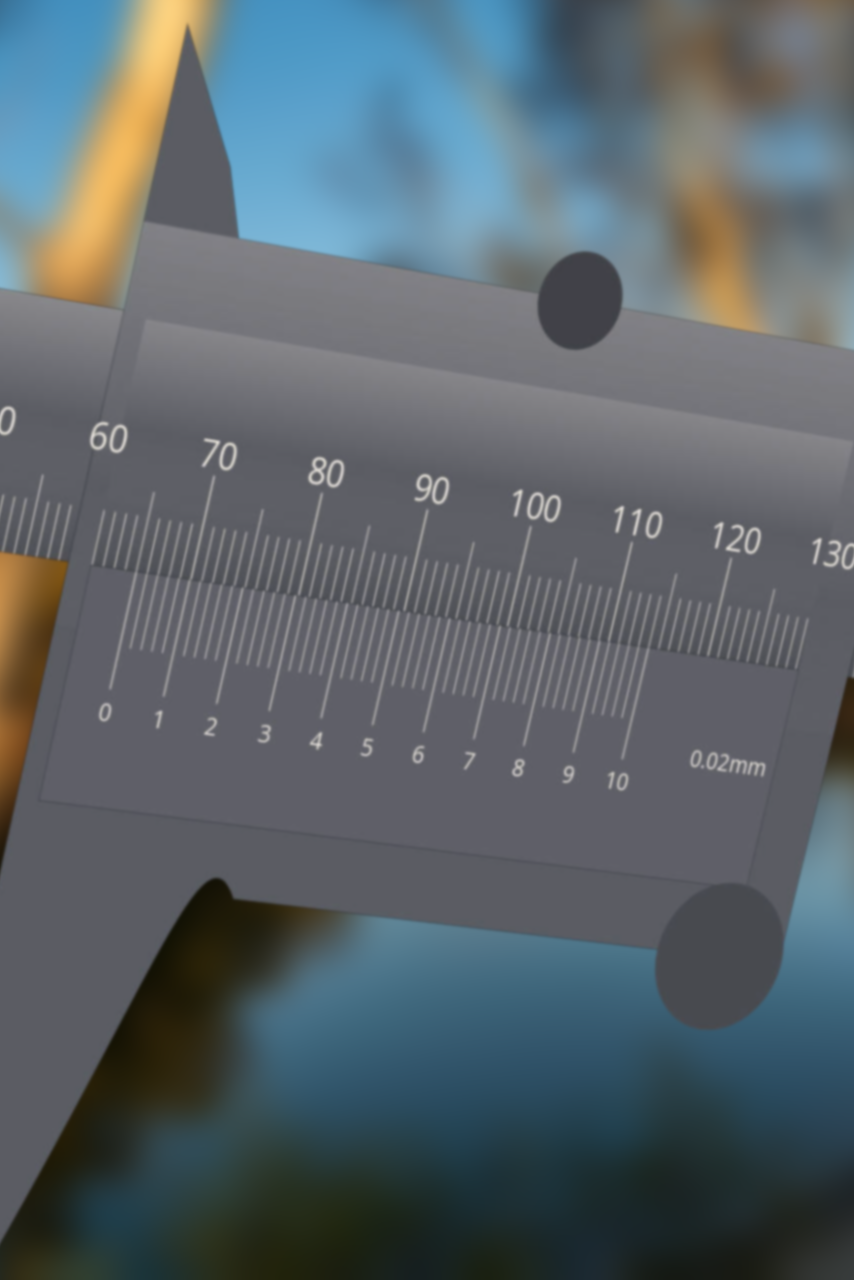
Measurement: 65.0 mm
